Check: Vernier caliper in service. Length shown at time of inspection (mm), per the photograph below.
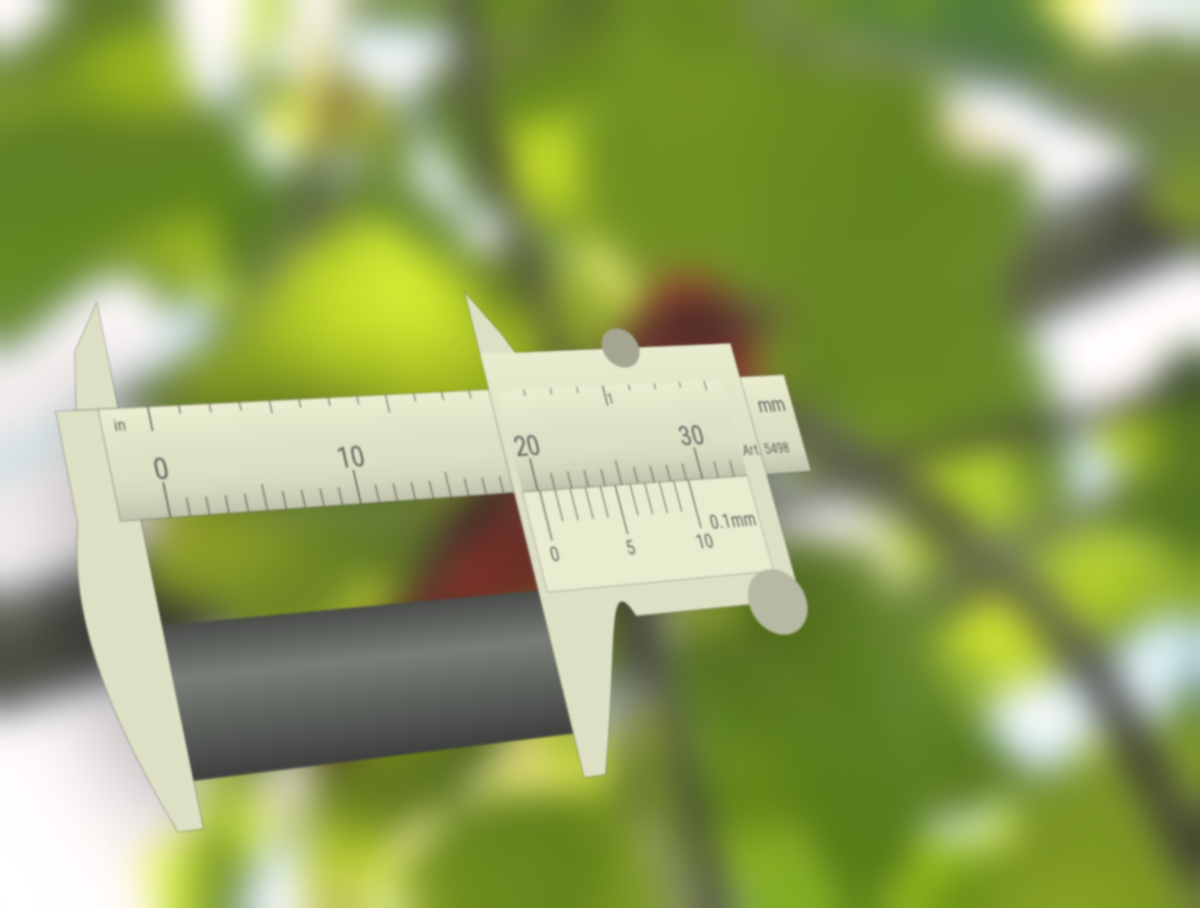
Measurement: 20.1 mm
